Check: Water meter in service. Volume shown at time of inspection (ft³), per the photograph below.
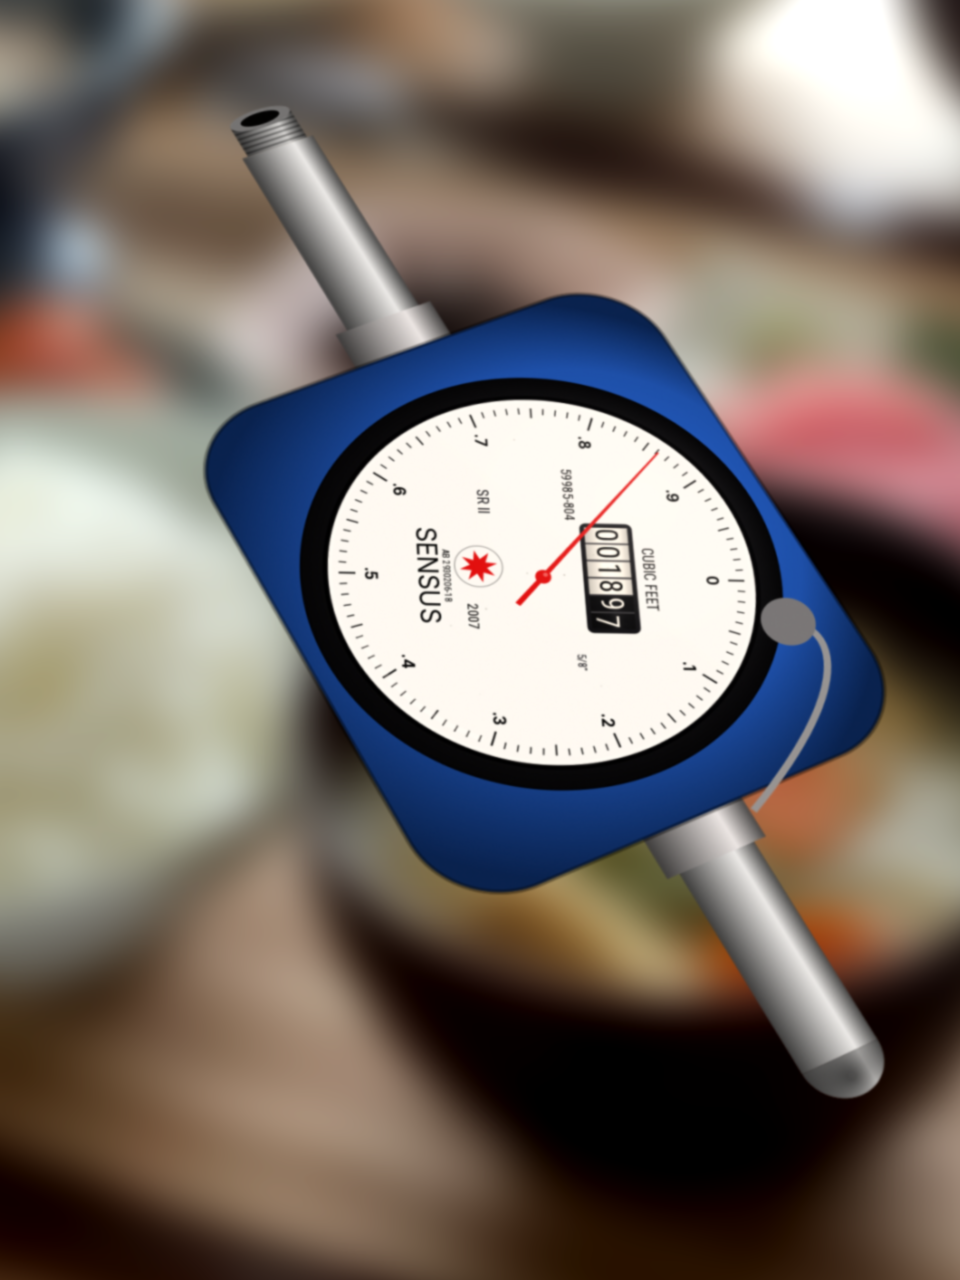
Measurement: 1896.86 ft³
